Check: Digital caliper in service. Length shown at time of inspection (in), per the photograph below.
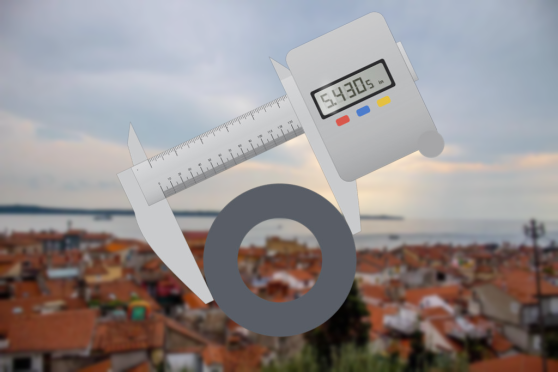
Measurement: 5.4305 in
